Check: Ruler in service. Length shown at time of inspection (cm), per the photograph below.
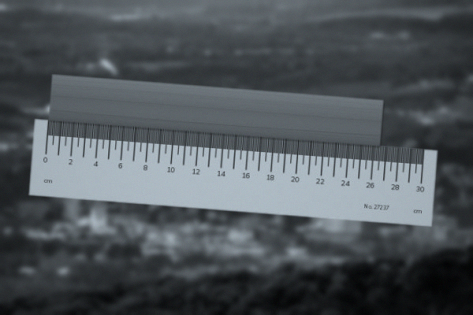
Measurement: 26.5 cm
